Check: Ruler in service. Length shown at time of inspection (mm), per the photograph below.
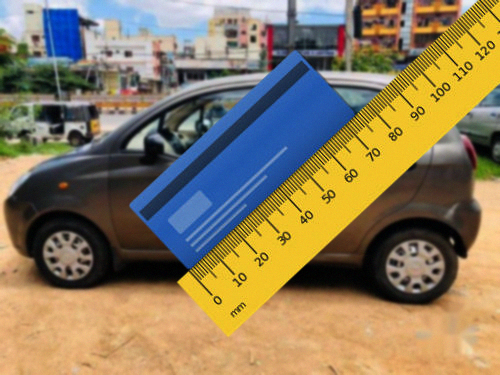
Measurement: 75 mm
